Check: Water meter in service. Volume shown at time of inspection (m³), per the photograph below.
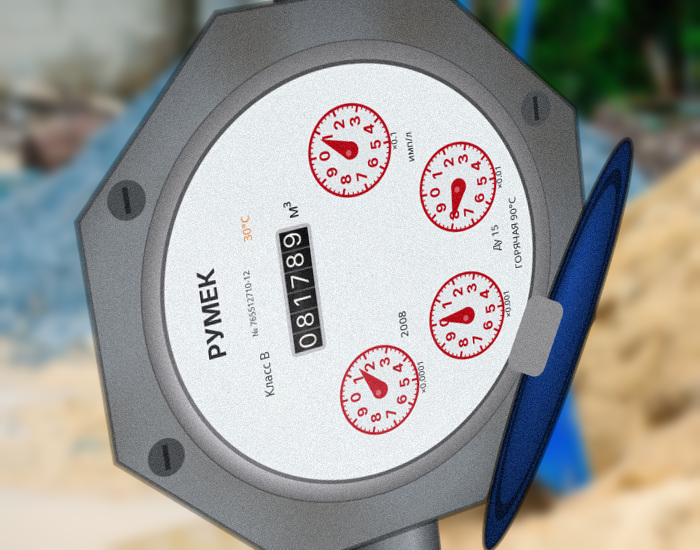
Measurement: 81789.0801 m³
